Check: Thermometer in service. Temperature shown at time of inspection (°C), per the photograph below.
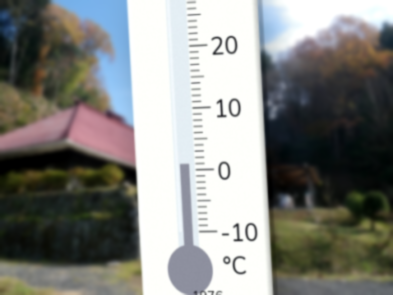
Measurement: 1 °C
